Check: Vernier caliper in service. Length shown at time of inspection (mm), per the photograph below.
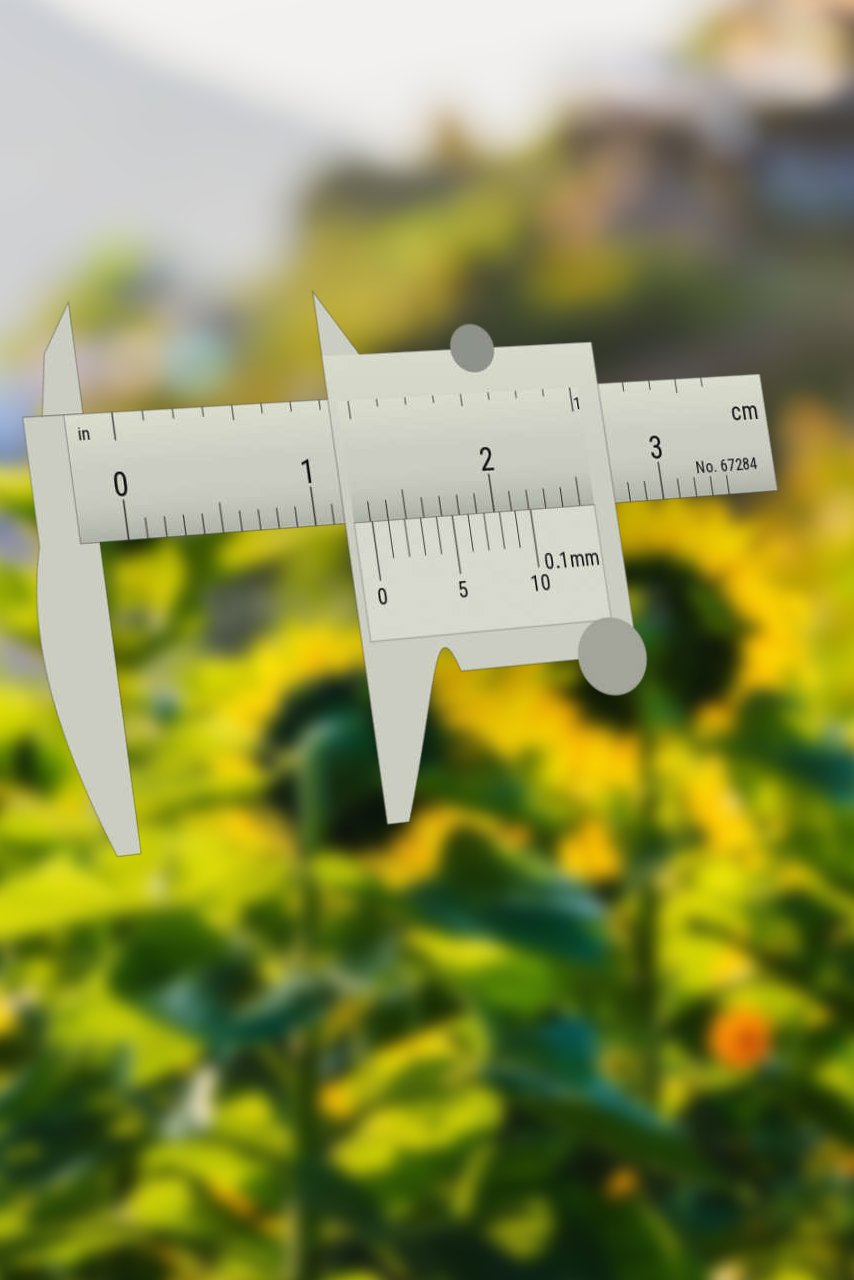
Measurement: 13.1 mm
